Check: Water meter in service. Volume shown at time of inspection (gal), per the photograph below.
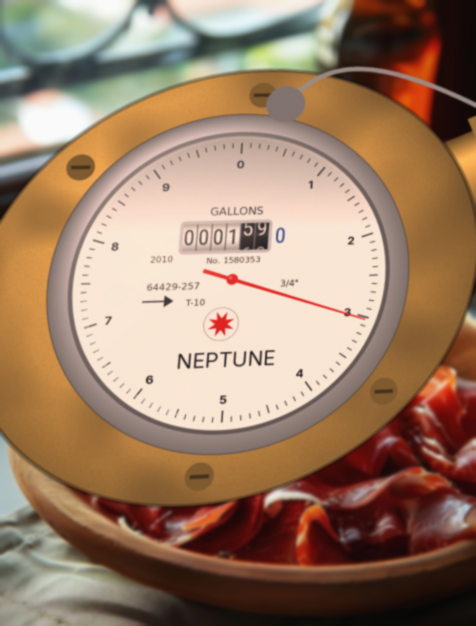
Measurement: 1593.0 gal
